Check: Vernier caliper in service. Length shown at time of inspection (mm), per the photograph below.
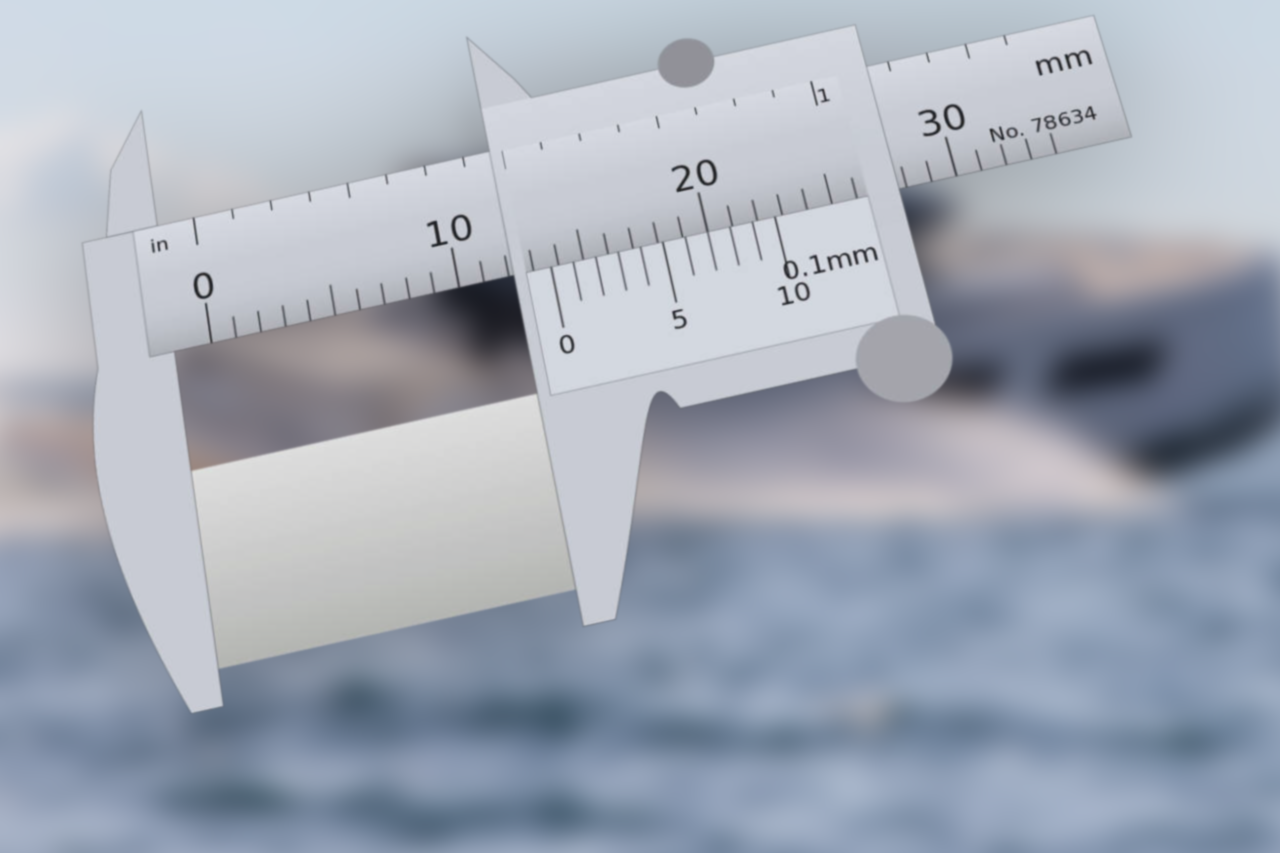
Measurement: 13.7 mm
